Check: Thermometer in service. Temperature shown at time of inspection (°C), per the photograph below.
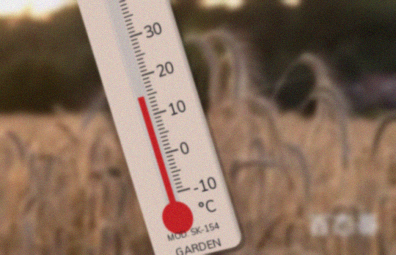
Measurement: 15 °C
